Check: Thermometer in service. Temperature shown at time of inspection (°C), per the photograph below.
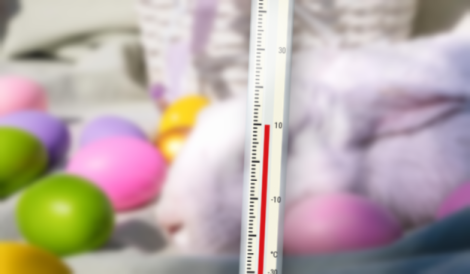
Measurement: 10 °C
